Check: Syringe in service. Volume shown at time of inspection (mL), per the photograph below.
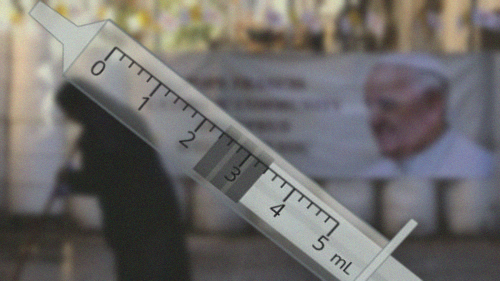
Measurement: 2.4 mL
